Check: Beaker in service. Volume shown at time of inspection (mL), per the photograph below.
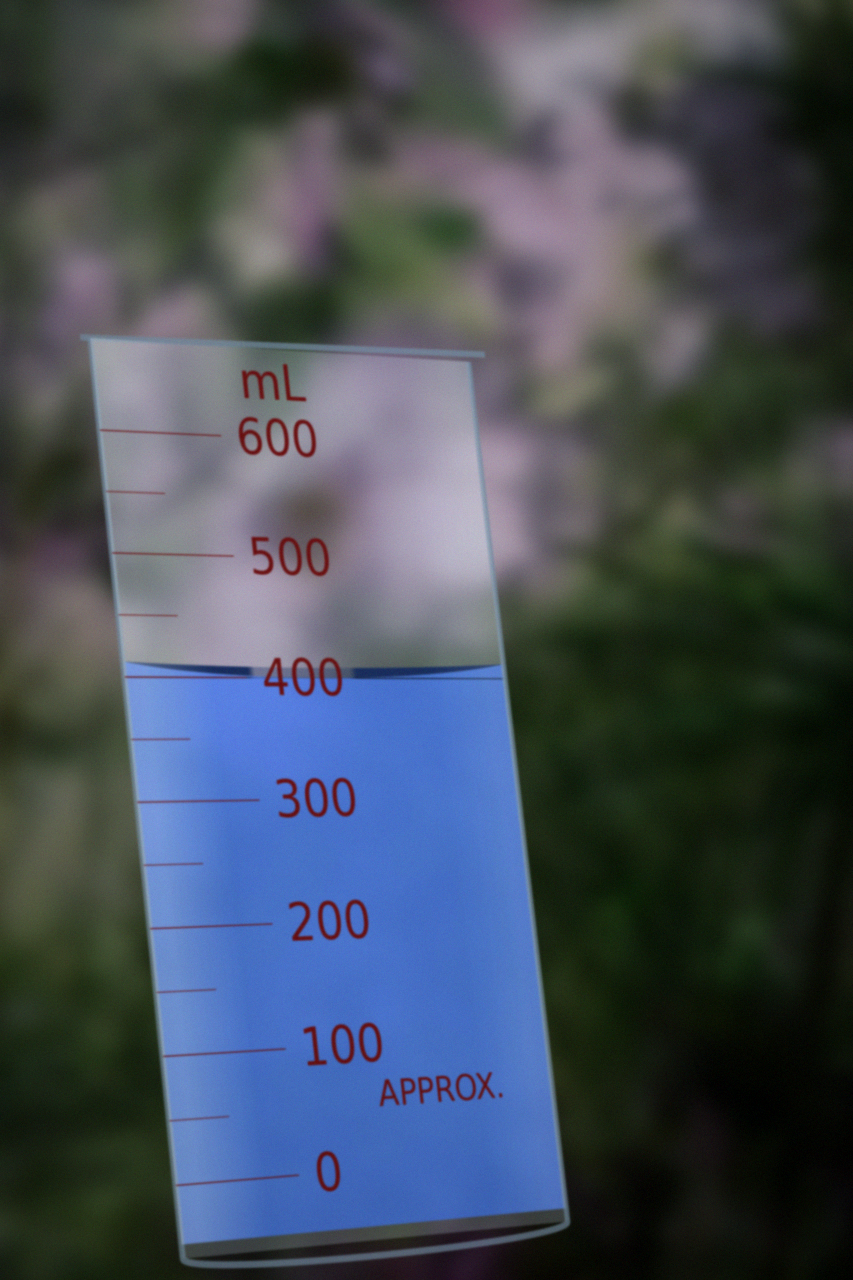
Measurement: 400 mL
